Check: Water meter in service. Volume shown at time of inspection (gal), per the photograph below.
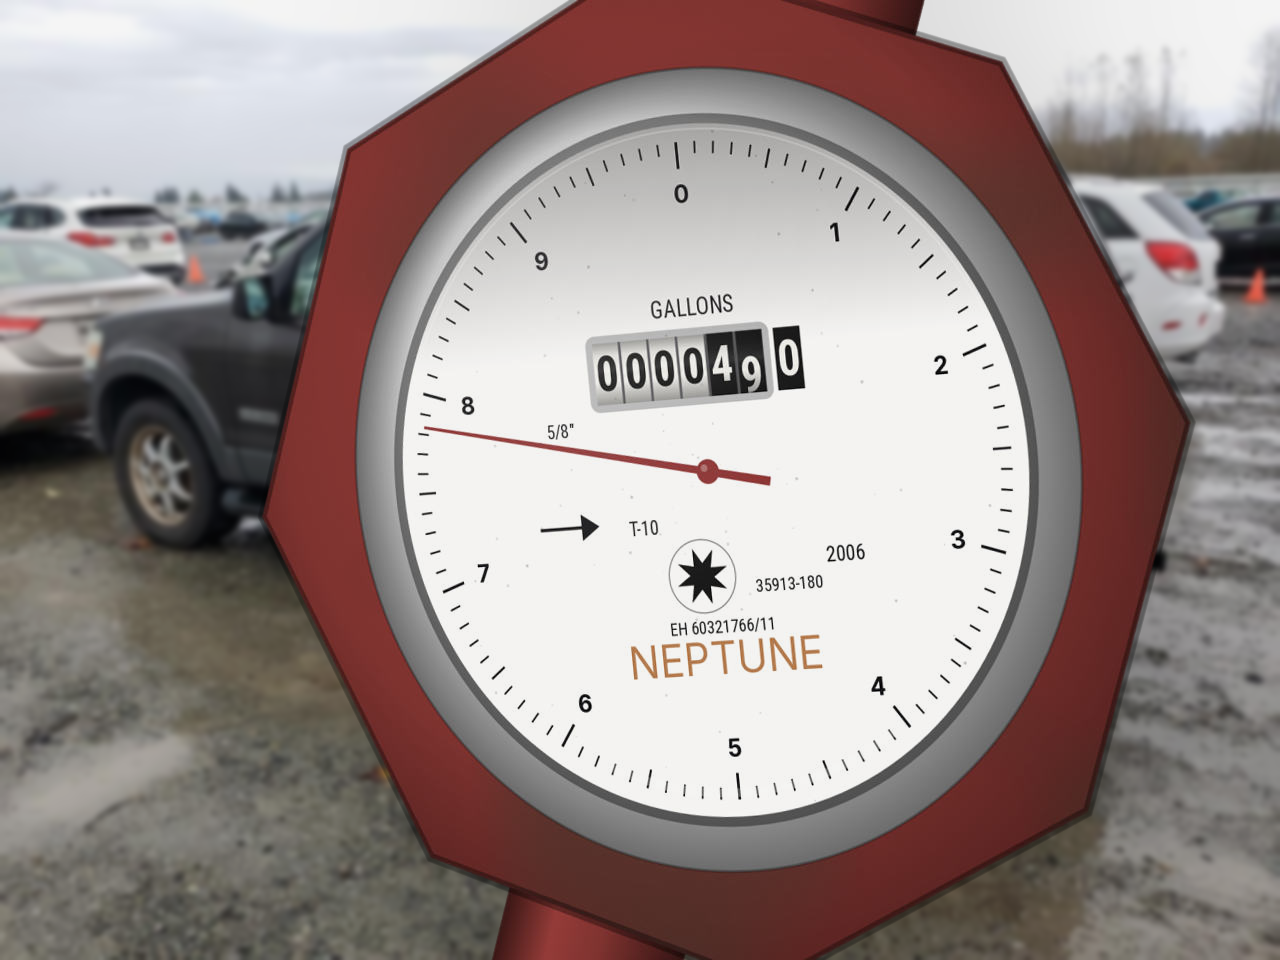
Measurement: 487.8 gal
